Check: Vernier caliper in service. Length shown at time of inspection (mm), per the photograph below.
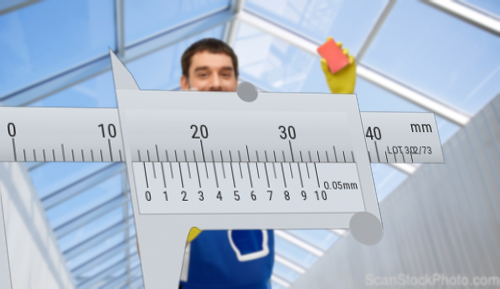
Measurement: 13.4 mm
